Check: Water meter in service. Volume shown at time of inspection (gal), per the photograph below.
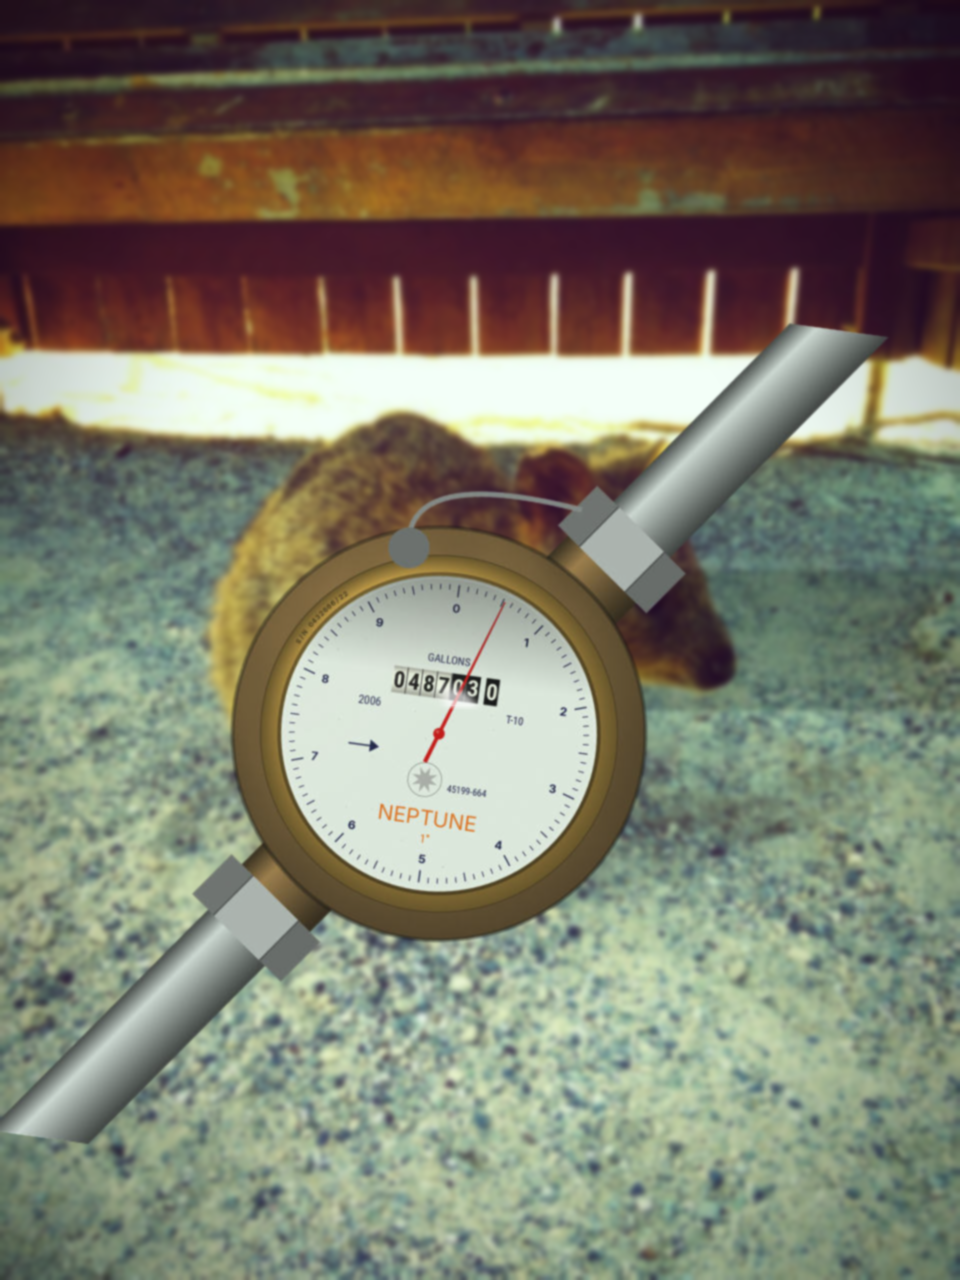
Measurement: 487030.5 gal
